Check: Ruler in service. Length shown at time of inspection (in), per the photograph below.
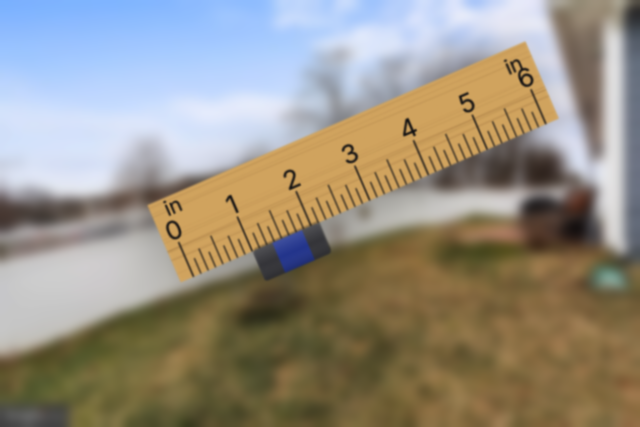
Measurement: 1.125 in
